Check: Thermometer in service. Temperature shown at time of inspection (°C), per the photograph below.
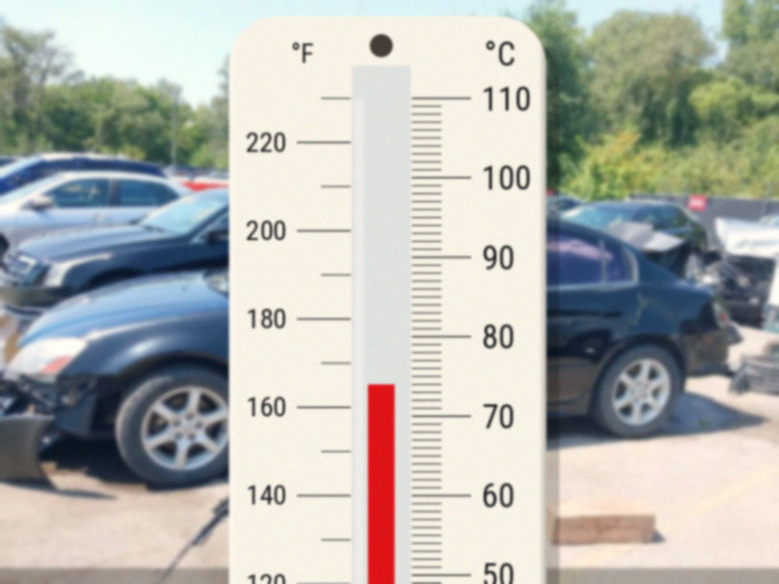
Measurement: 74 °C
